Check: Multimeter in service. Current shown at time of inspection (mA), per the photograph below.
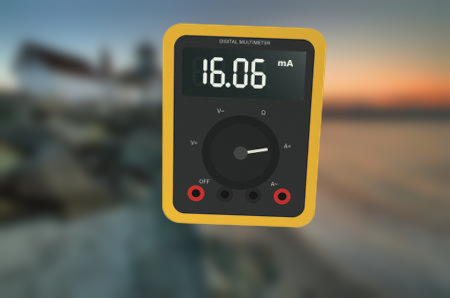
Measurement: 16.06 mA
